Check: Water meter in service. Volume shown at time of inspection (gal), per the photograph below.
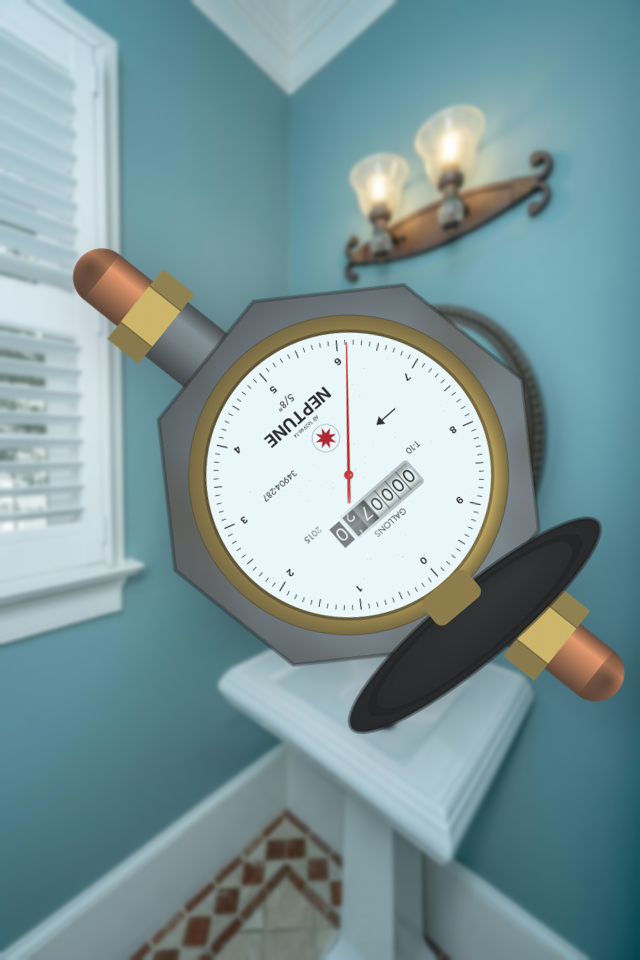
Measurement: 716.1 gal
